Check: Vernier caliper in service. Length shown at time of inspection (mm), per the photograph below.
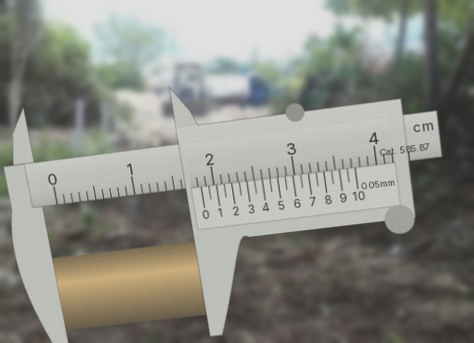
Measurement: 18.4 mm
